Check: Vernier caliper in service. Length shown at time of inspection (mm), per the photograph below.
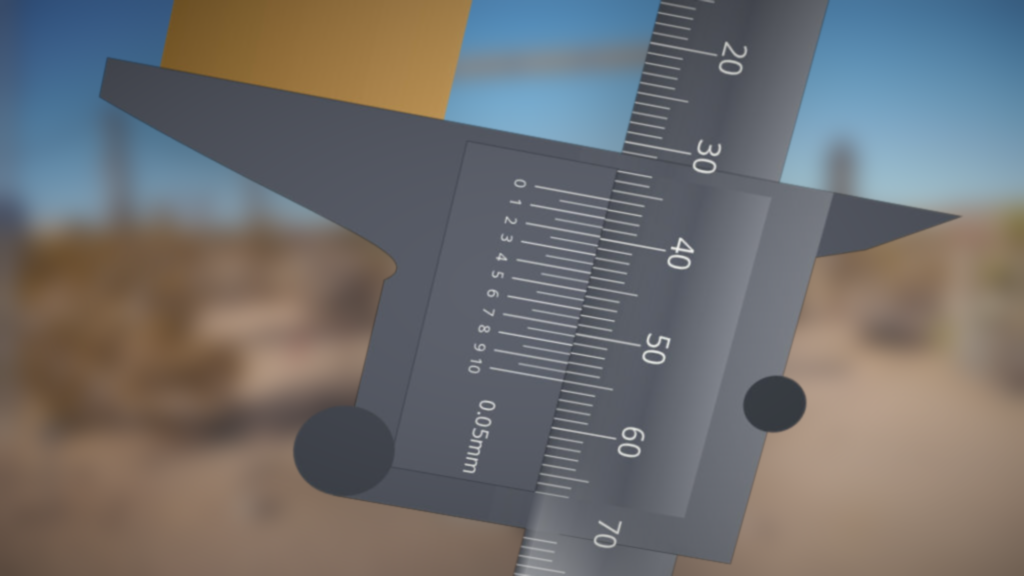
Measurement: 36.0 mm
